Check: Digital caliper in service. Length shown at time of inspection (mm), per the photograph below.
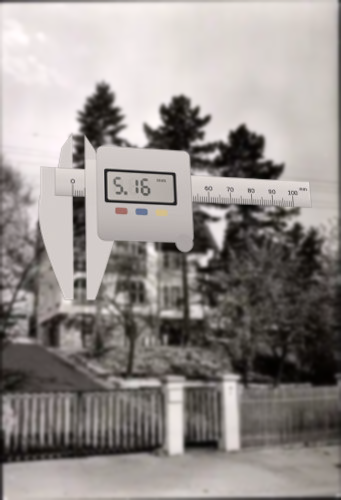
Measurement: 5.16 mm
